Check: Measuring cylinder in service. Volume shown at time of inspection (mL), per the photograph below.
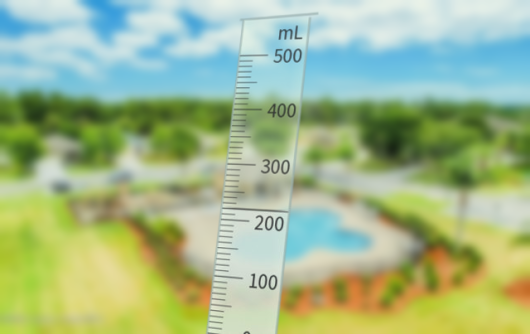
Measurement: 220 mL
